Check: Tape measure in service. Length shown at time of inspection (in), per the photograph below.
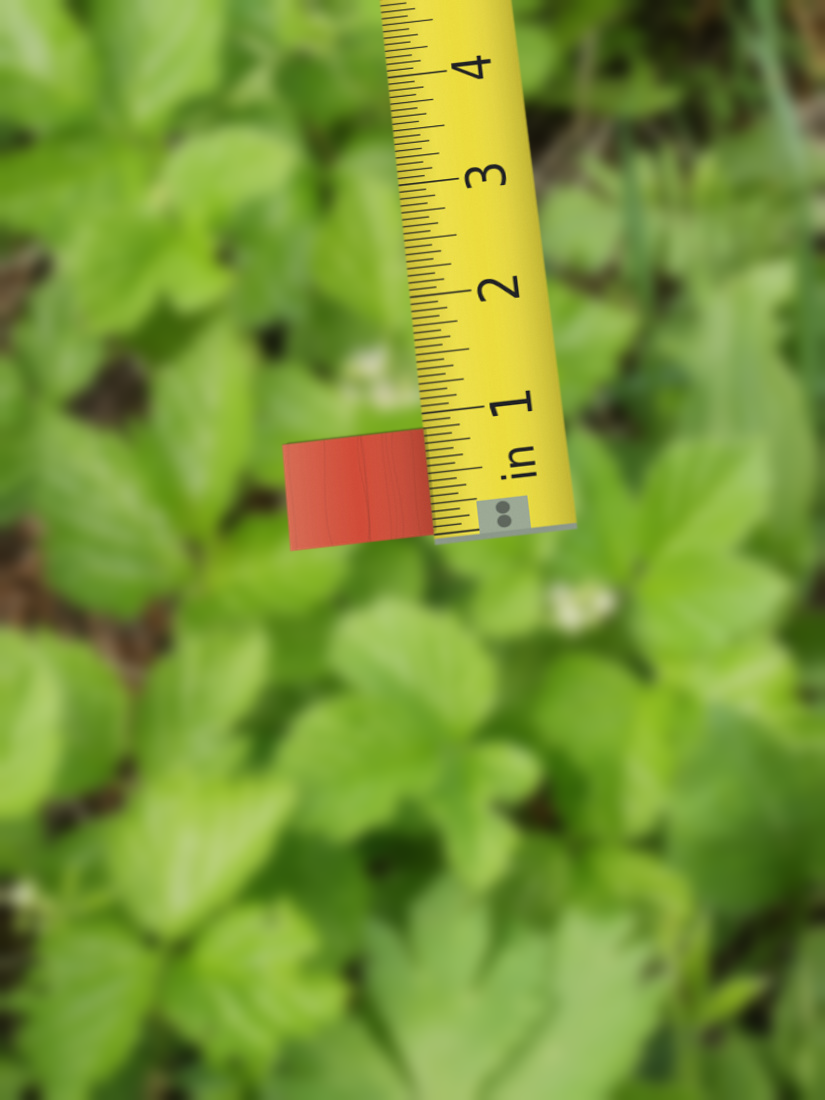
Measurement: 0.875 in
